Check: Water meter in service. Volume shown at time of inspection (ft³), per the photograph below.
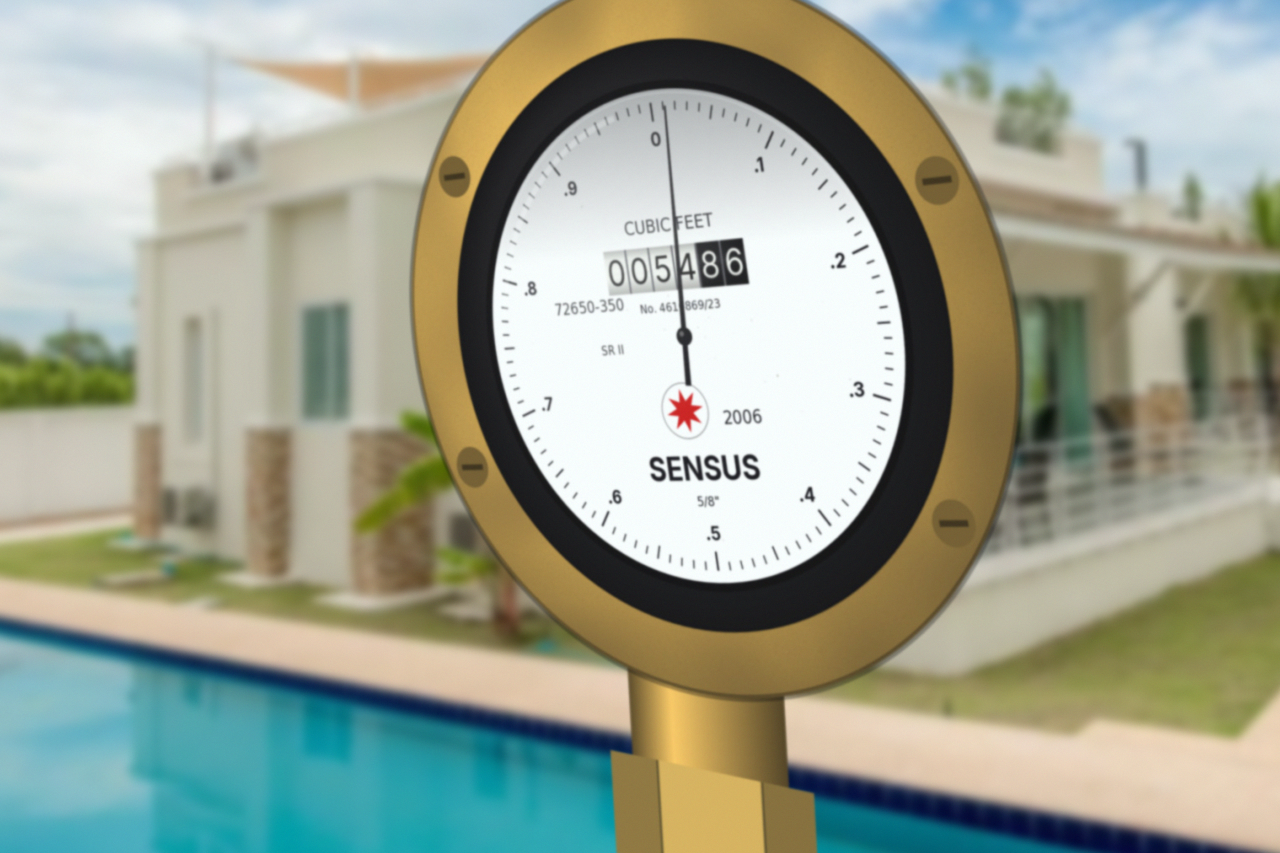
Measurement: 5486.01 ft³
